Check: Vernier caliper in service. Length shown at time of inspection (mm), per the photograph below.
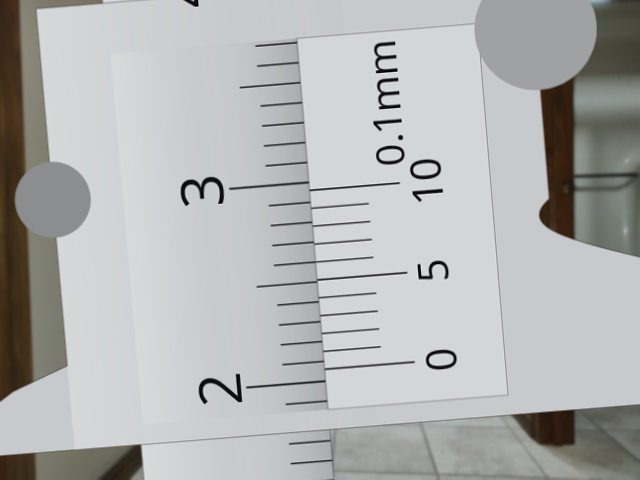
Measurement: 20.6 mm
